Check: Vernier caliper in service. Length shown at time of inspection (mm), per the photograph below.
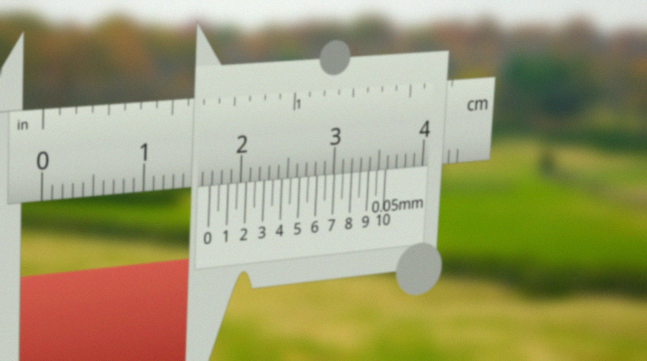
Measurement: 16.8 mm
